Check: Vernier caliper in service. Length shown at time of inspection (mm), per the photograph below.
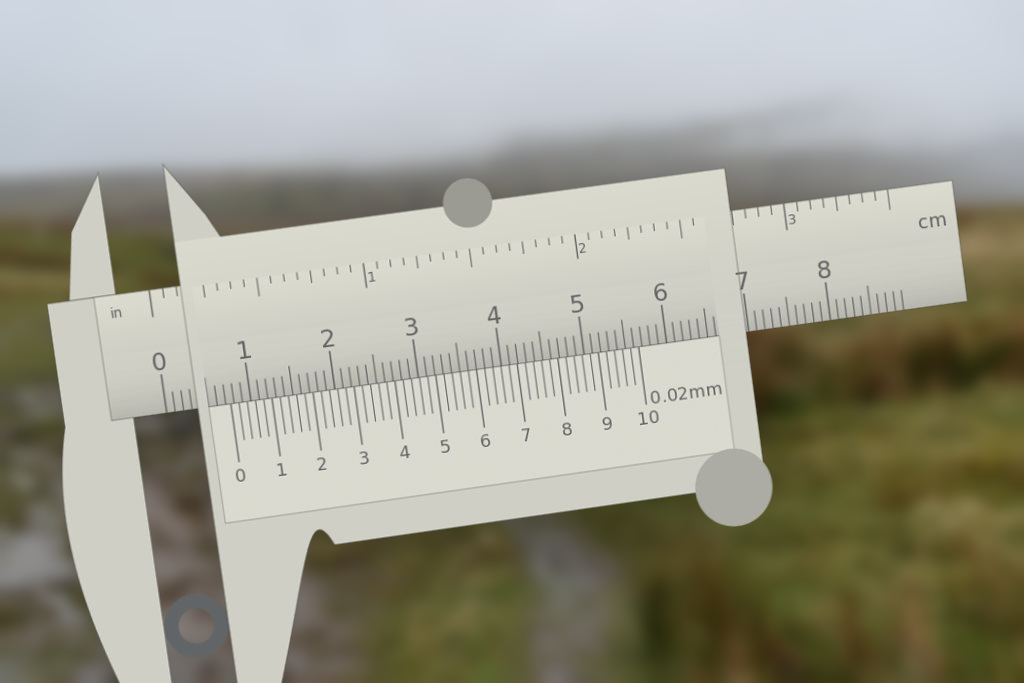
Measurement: 7.6 mm
